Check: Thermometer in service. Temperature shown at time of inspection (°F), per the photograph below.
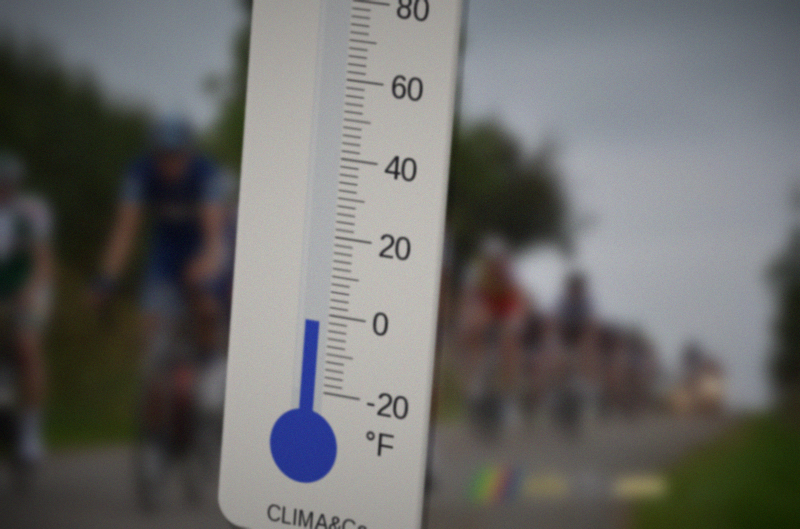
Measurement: -2 °F
